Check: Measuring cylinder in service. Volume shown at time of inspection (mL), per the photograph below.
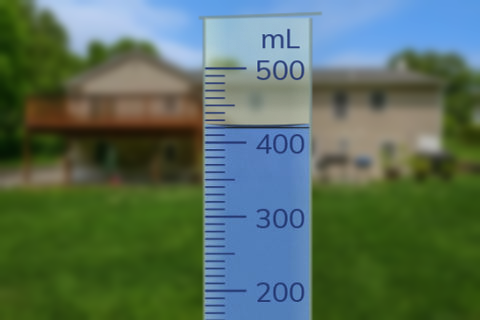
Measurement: 420 mL
